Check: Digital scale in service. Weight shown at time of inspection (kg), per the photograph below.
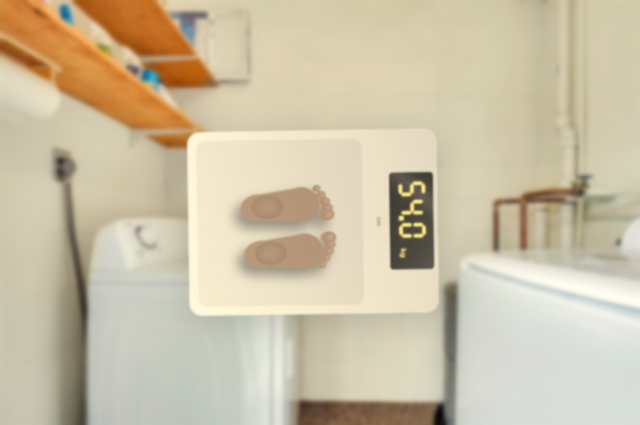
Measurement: 54.0 kg
